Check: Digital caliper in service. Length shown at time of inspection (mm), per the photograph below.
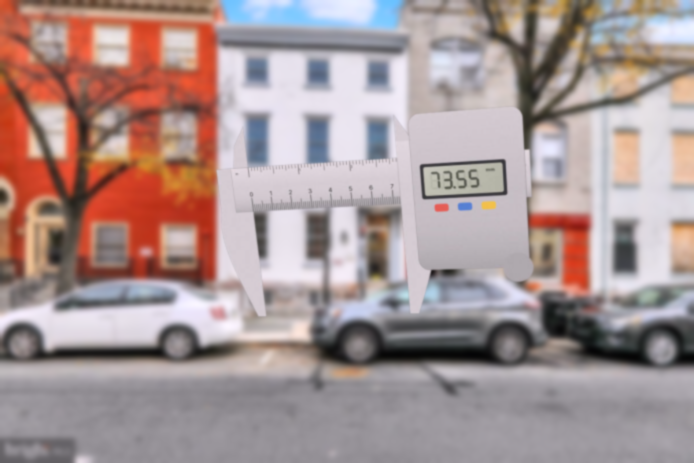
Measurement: 73.55 mm
